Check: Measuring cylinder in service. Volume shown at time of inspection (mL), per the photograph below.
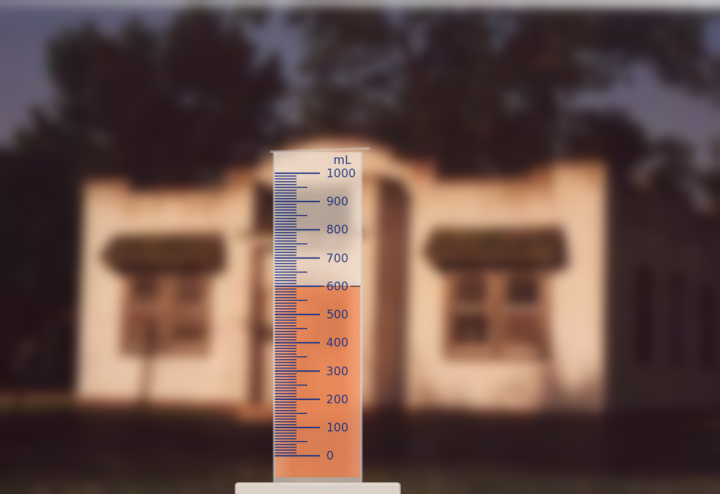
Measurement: 600 mL
